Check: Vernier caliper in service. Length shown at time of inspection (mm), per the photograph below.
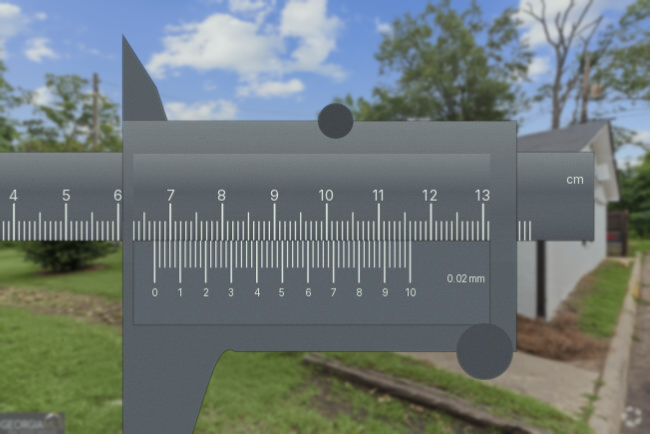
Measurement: 67.0 mm
